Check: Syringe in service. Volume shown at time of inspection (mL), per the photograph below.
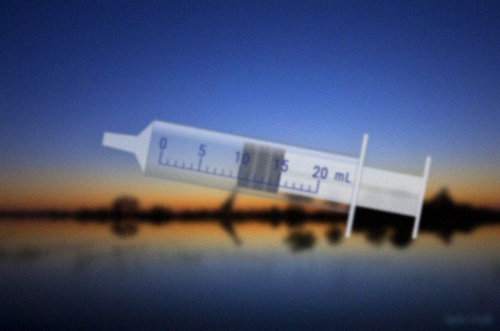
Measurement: 10 mL
